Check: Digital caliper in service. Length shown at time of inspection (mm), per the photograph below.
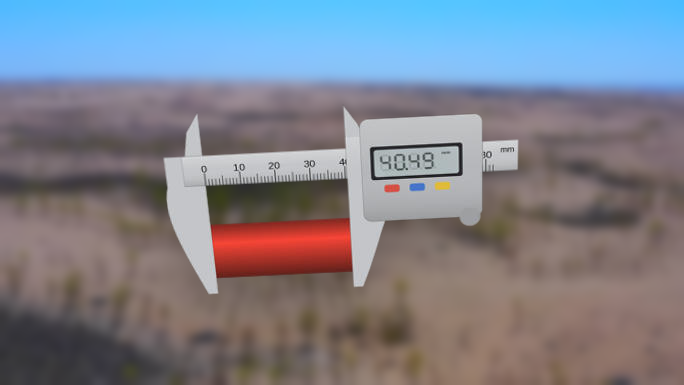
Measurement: 40.49 mm
